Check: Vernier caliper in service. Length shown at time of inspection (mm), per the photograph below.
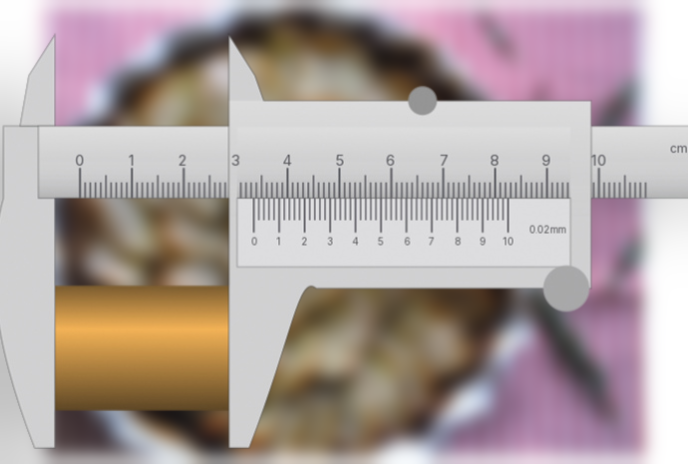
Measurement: 33.5 mm
